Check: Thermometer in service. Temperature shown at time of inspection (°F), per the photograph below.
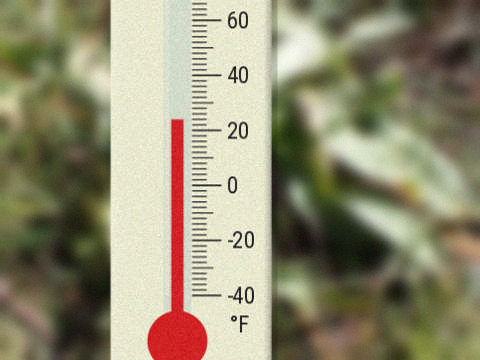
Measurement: 24 °F
